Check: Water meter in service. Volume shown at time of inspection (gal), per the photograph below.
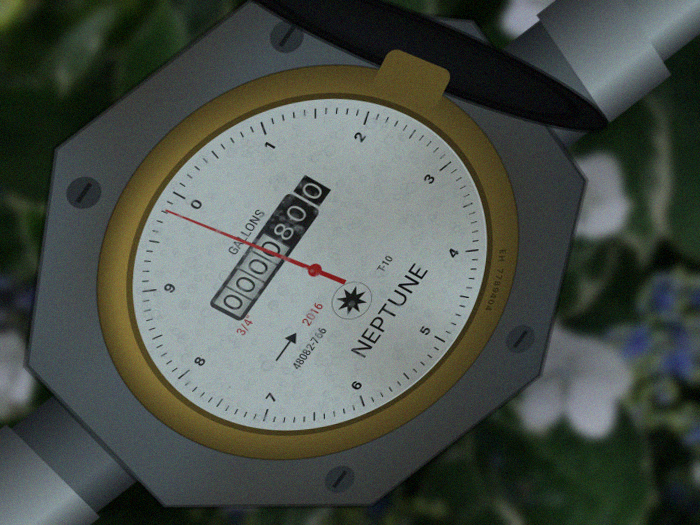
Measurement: 799.8 gal
